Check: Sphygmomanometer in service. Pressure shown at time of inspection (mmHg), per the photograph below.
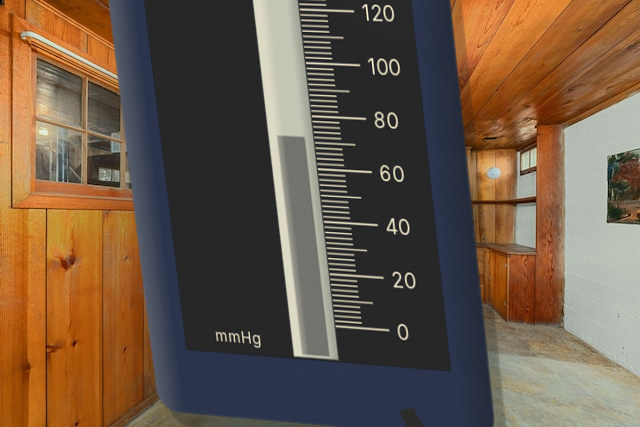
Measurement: 72 mmHg
